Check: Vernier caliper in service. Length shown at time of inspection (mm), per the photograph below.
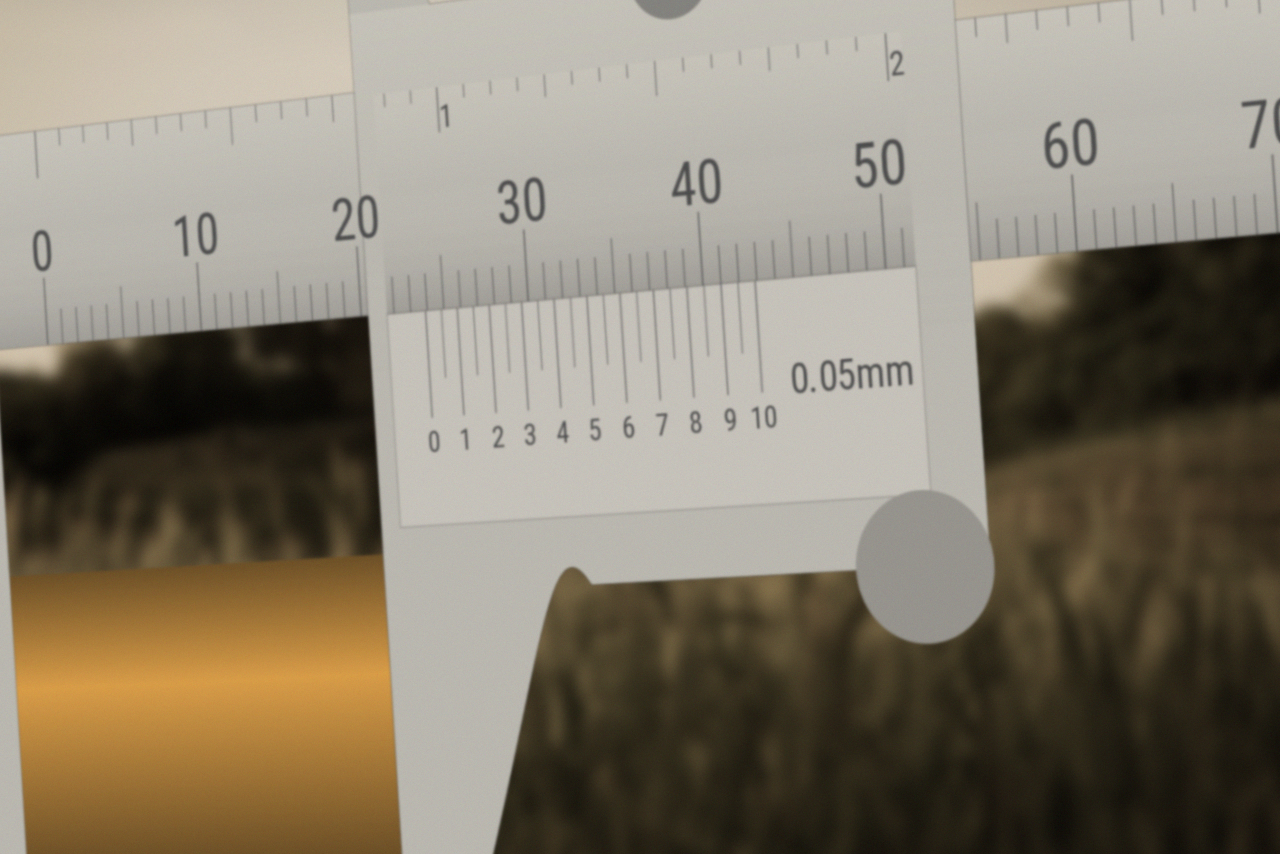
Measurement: 23.9 mm
